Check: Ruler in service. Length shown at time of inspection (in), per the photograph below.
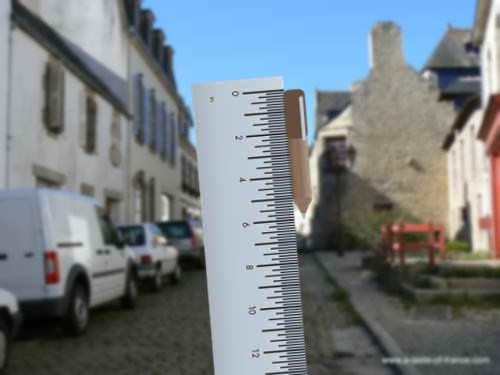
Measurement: 6 in
